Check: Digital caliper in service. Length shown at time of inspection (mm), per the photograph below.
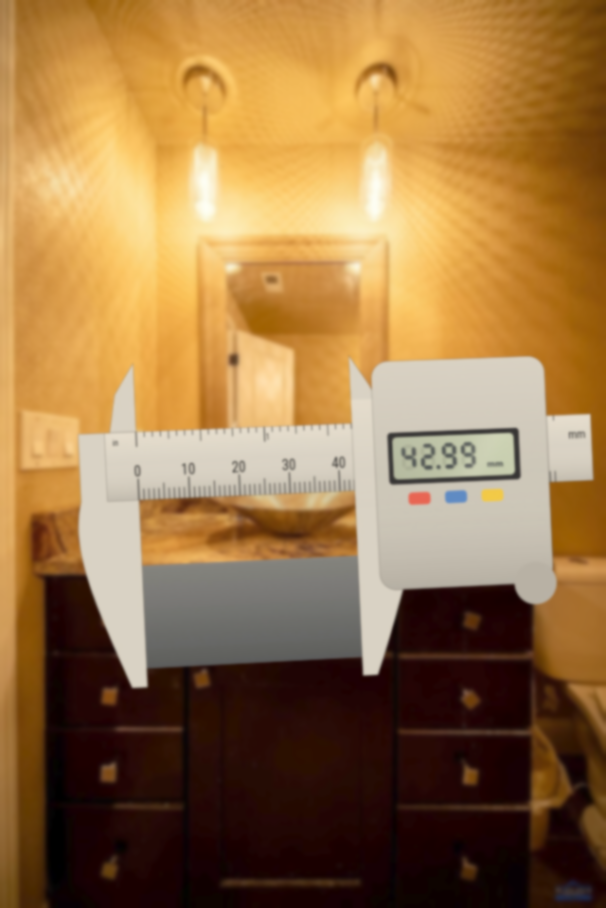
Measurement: 42.99 mm
